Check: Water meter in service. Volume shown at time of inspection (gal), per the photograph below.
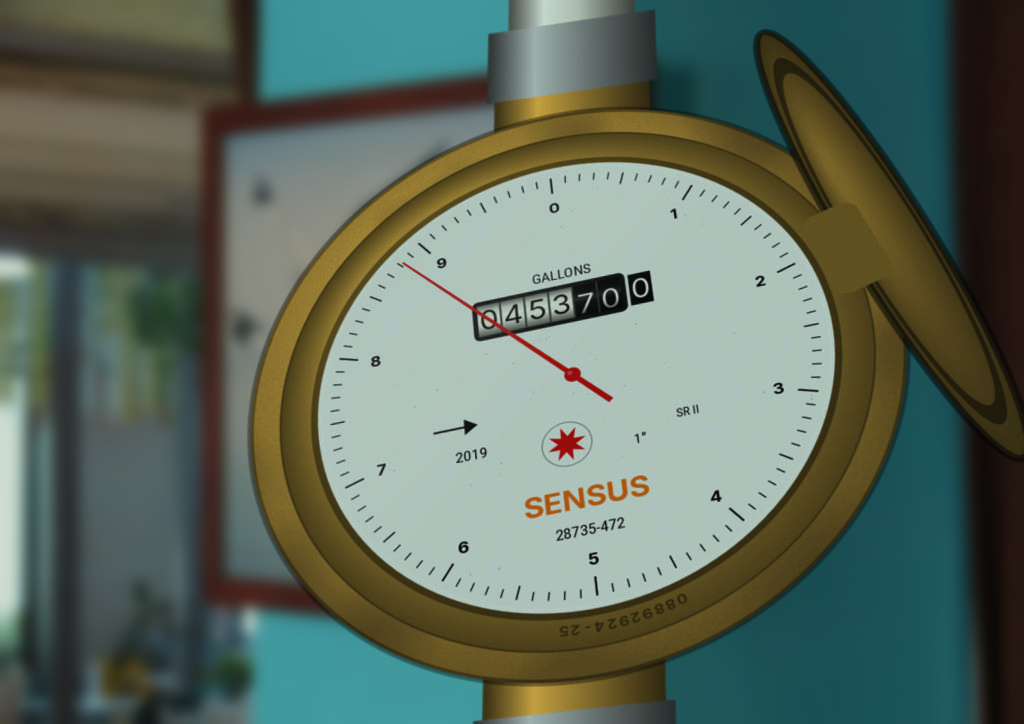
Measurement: 453698.8 gal
